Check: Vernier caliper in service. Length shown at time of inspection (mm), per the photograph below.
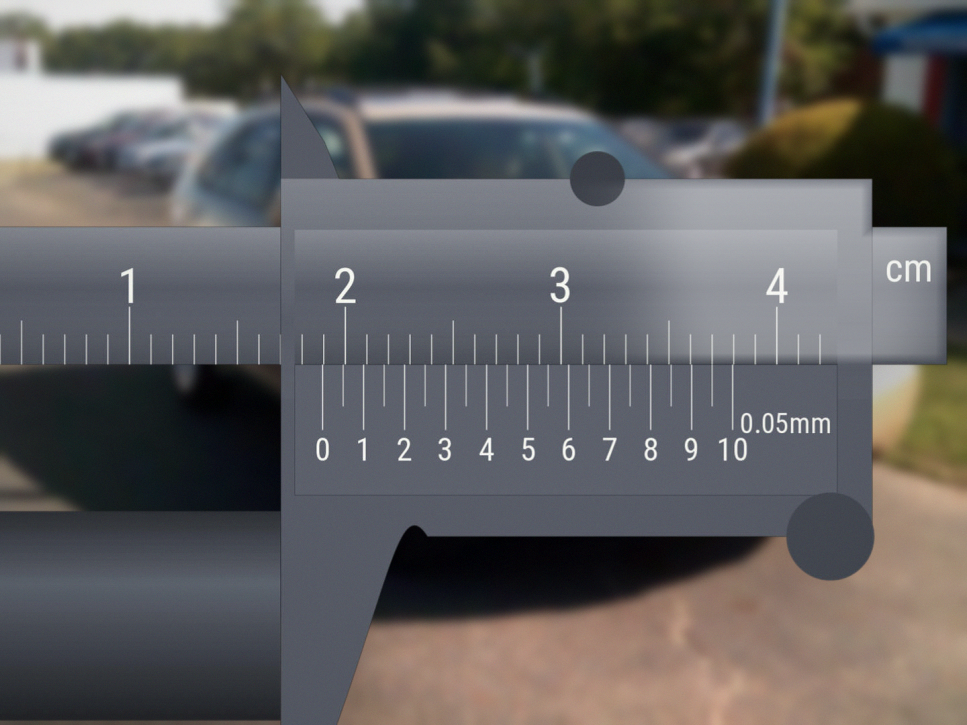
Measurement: 18.95 mm
